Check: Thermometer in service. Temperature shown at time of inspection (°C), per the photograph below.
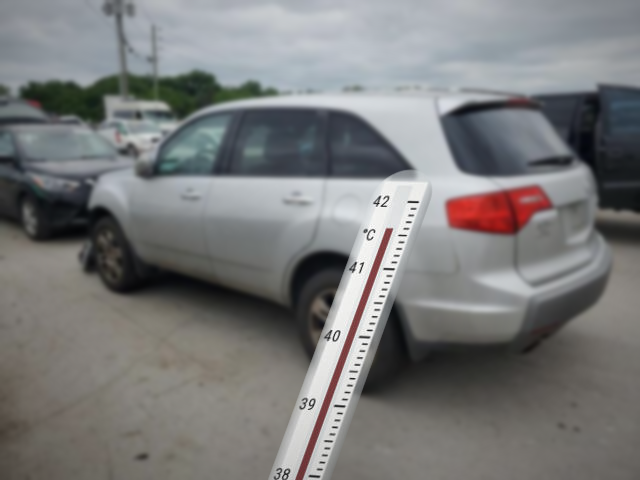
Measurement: 41.6 °C
